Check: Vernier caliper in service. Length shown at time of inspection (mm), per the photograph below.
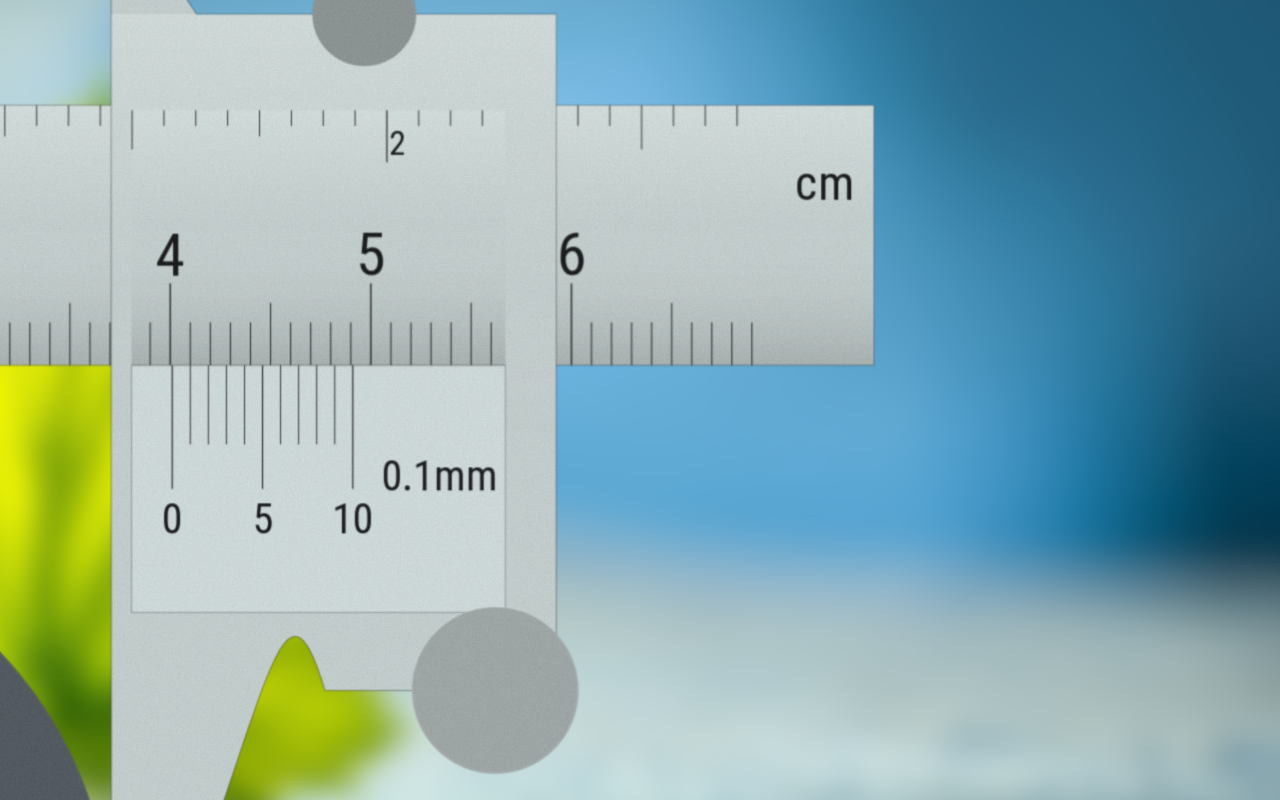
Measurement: 40.1 mm
